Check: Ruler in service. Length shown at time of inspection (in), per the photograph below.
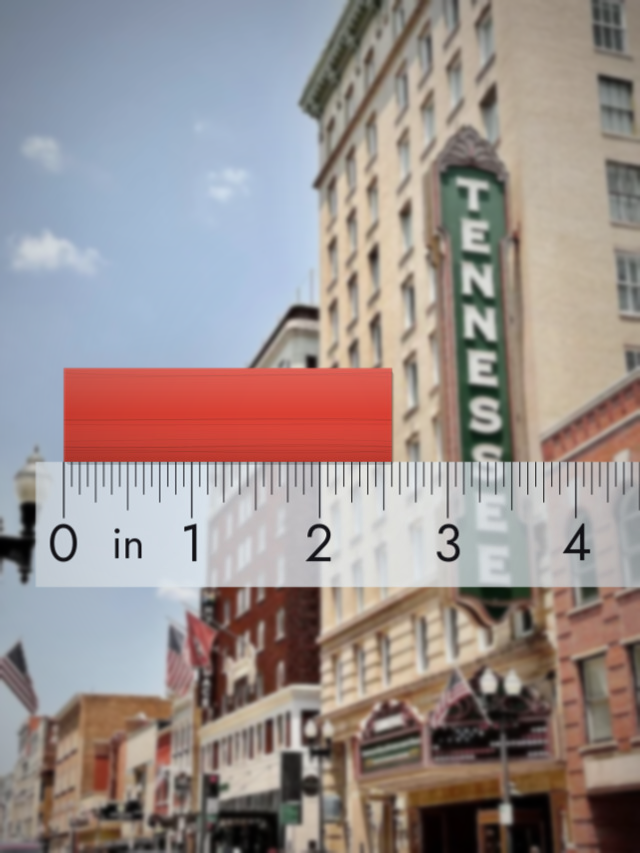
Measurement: 2.5625 in
